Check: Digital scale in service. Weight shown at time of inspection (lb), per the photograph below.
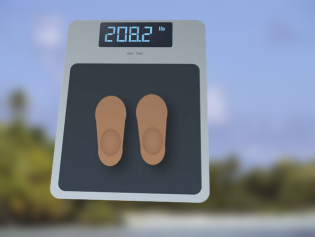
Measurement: 208.2 lb
